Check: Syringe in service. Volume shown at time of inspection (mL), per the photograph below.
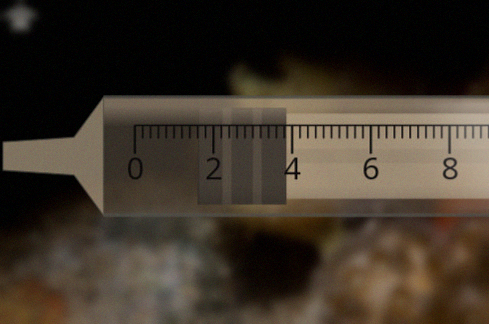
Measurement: 1.6 mL
